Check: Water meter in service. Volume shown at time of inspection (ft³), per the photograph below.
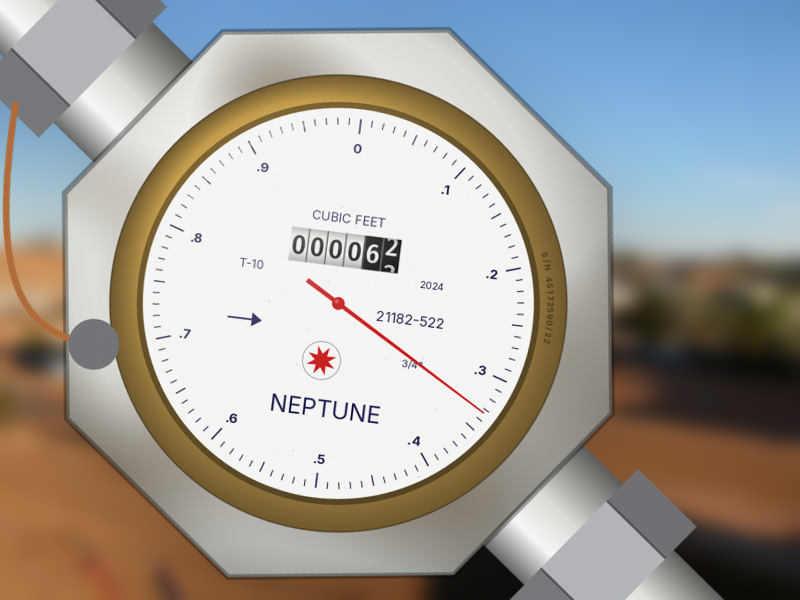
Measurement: 62.33 ft³
